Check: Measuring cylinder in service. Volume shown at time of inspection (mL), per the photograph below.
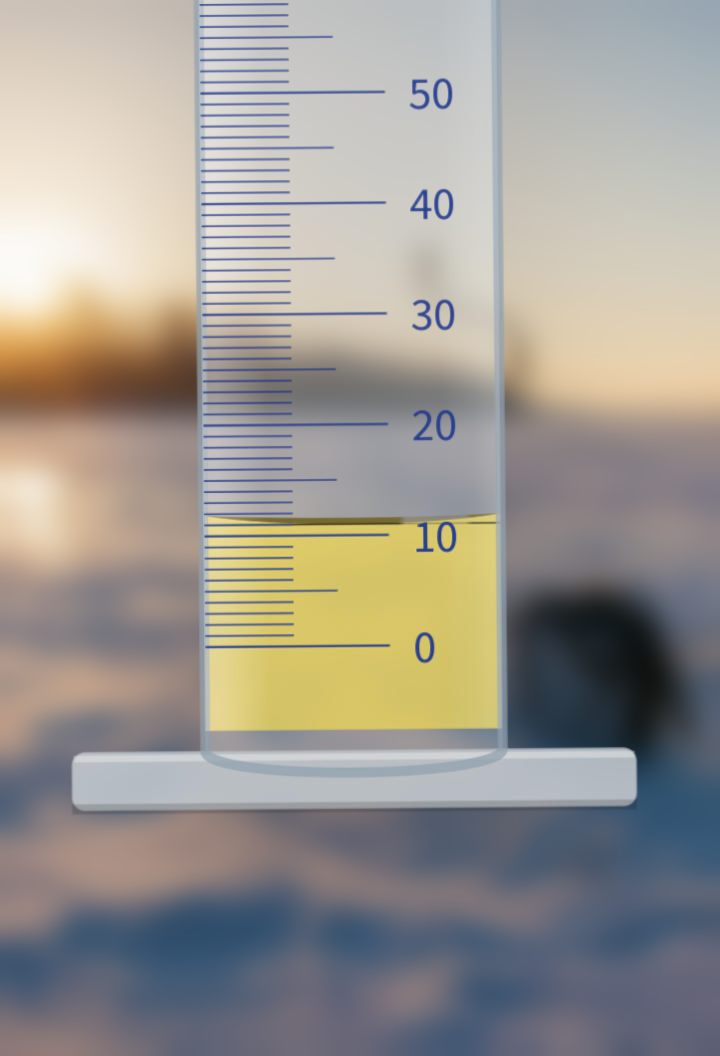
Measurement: 11 mL
